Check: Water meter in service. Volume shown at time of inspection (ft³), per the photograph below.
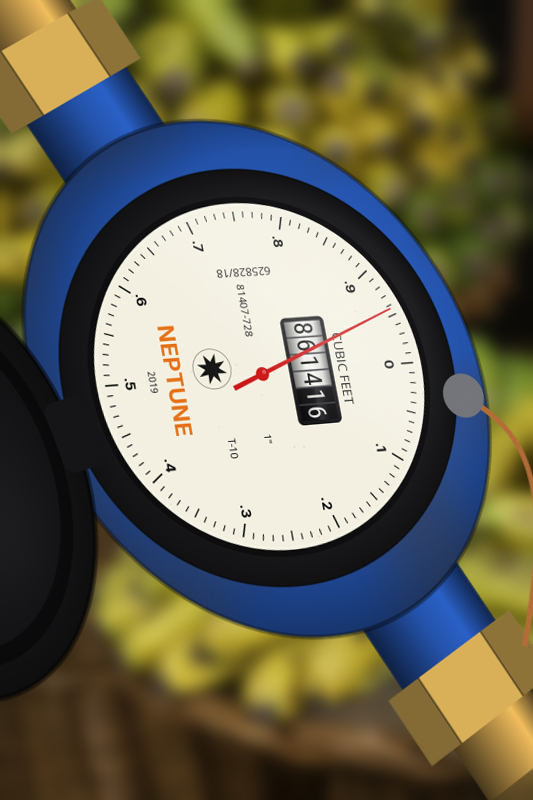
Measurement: 861415.94 ft³
